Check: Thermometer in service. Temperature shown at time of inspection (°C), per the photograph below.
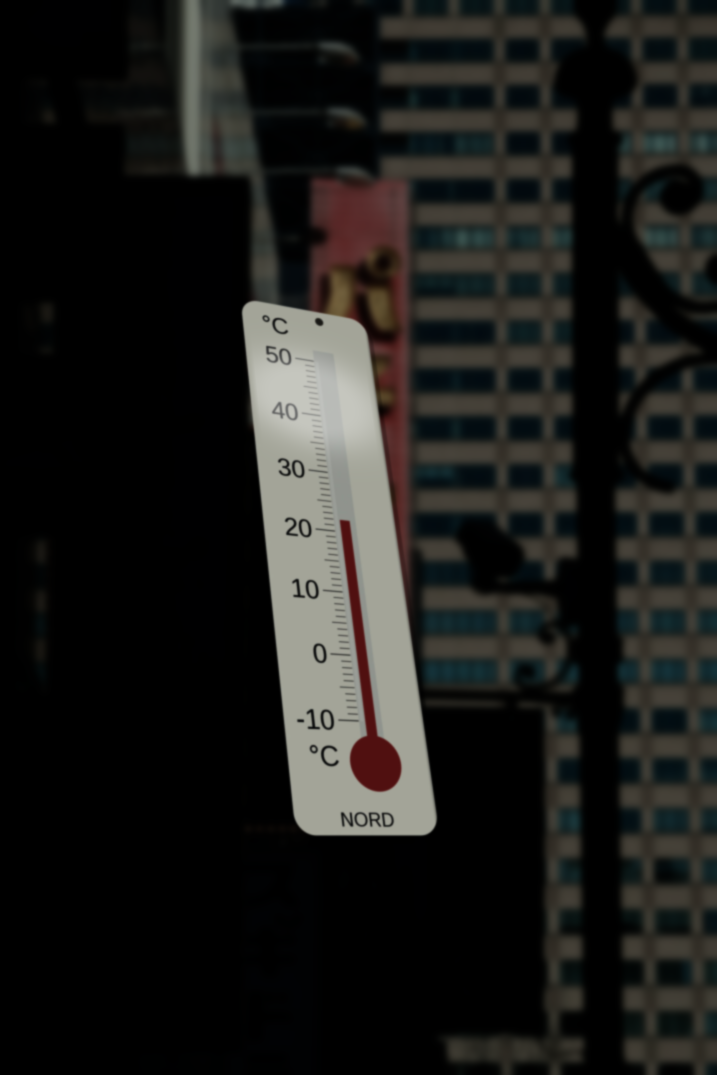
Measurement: 22 °C
